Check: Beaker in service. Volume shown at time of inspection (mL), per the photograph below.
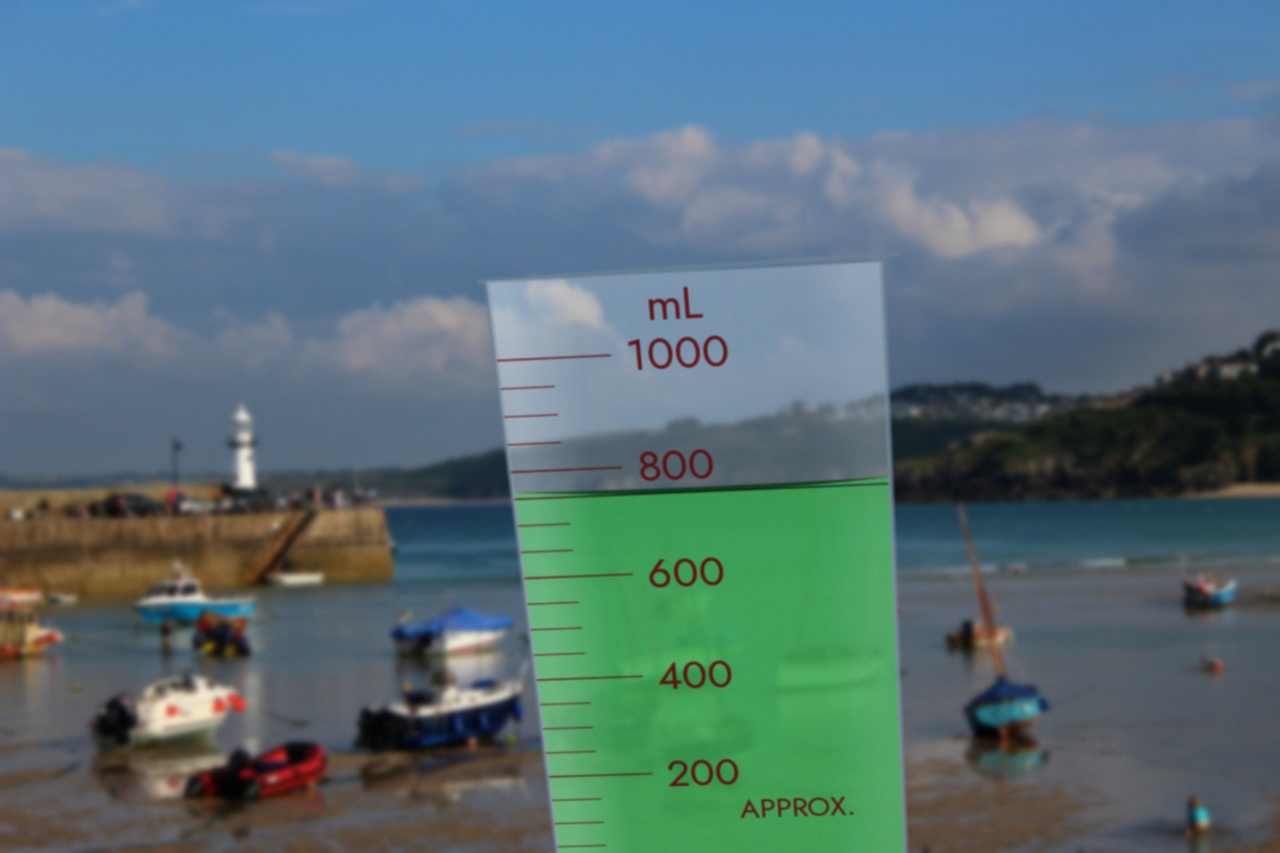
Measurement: 750 mL
